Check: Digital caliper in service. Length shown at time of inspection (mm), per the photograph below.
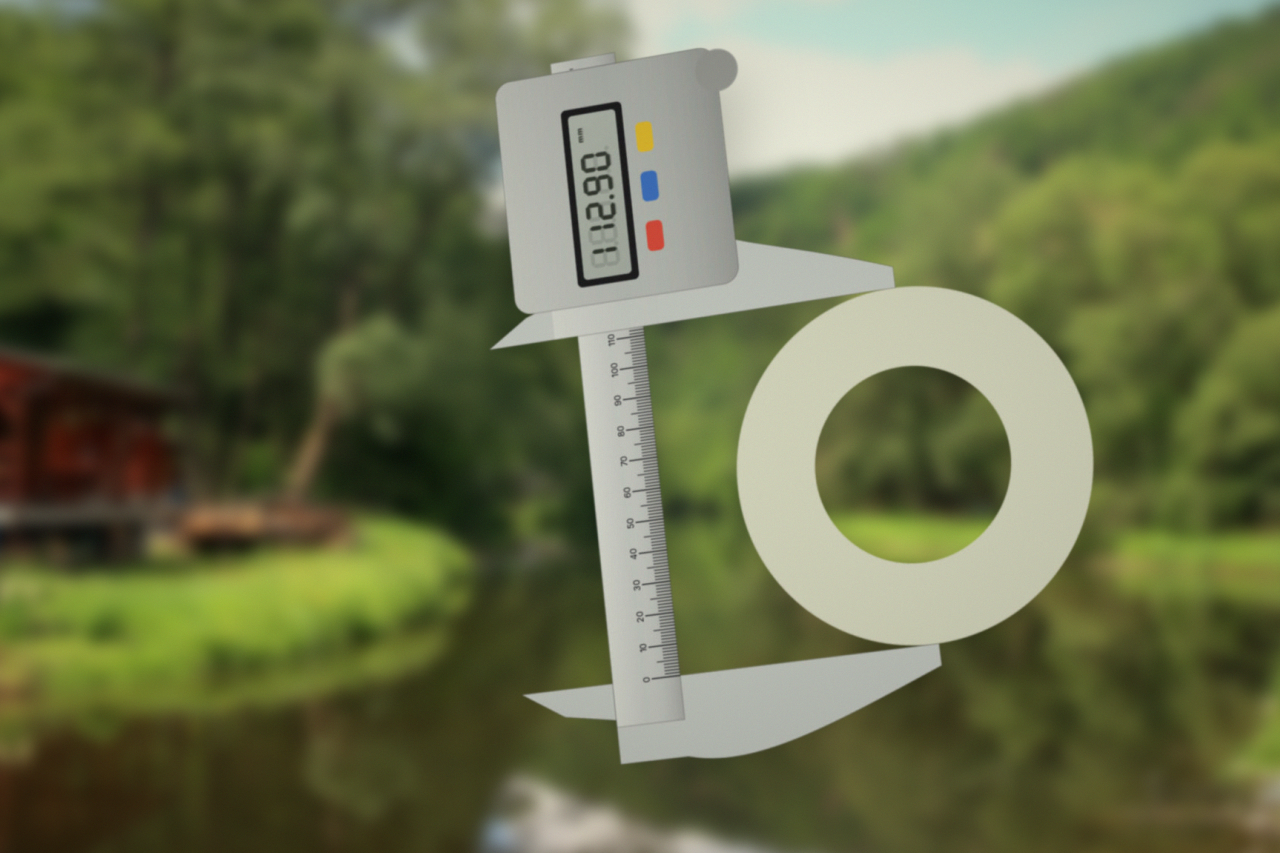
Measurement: 112.90 mm
